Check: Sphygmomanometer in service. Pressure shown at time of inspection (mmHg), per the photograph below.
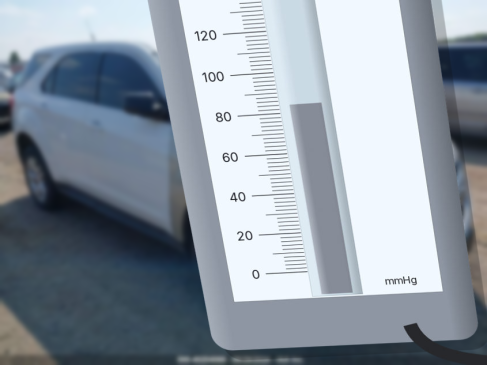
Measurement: 84 mmHg
